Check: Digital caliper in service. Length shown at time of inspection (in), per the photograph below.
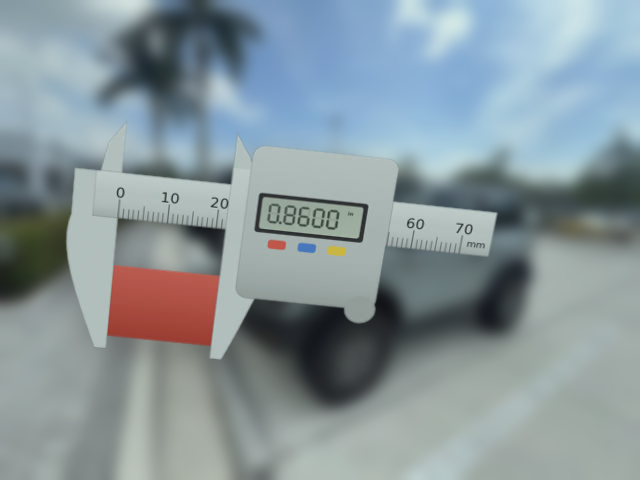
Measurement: 0.8600 in
